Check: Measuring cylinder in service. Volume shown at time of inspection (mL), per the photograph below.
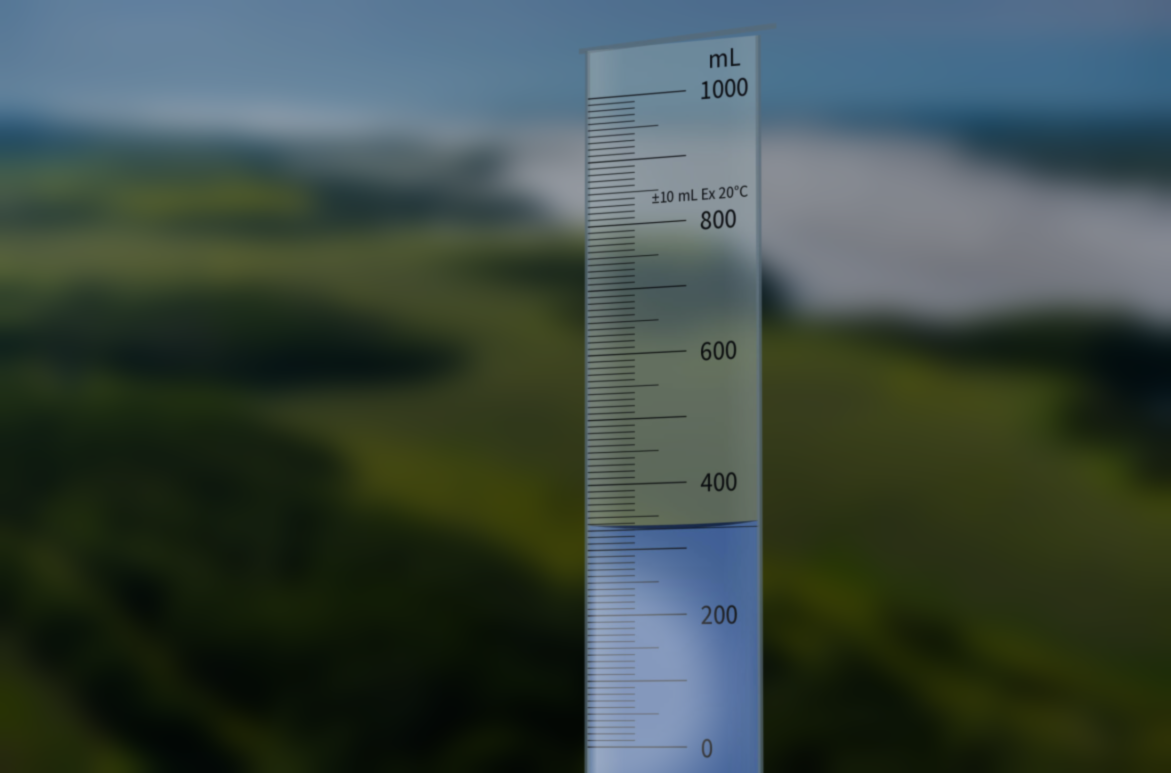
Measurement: 330 mL
